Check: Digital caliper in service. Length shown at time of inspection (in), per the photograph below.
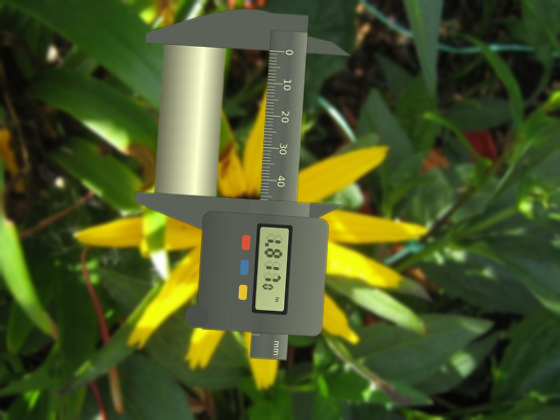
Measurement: 1.8170 in
